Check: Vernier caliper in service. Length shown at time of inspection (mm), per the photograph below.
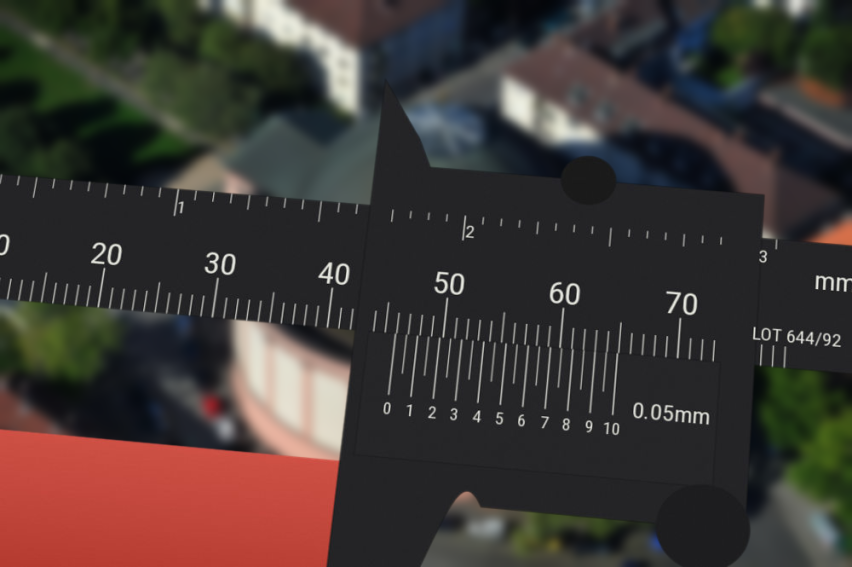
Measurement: 45.9 mm
